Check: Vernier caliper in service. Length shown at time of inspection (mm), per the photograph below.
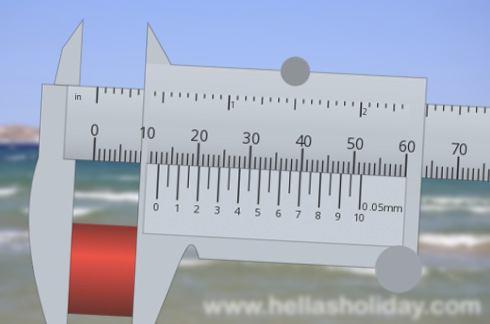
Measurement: 12.5 mm
